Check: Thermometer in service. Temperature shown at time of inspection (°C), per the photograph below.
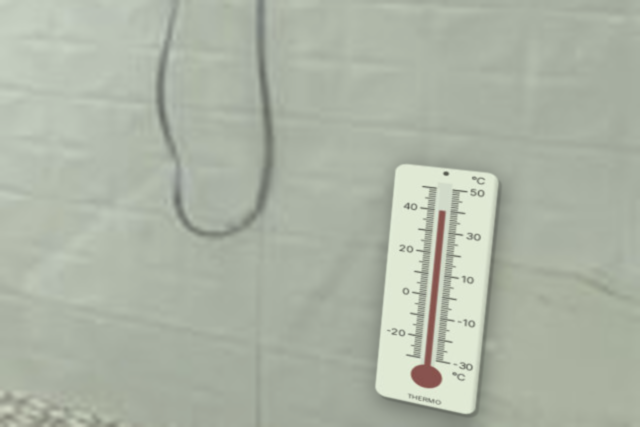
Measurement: 40 °C
